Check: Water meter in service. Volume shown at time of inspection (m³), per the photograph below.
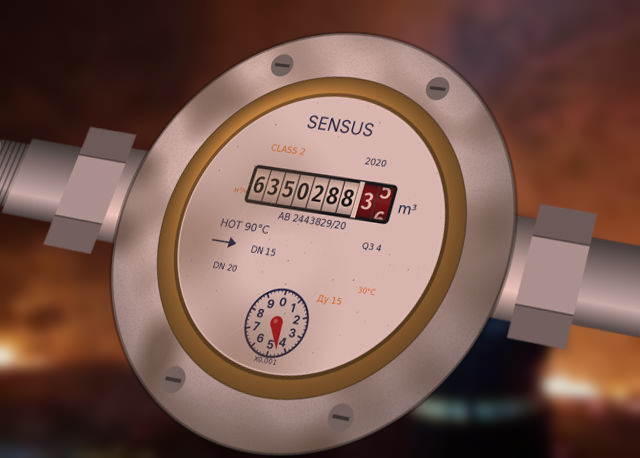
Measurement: 6350288.354 m³
